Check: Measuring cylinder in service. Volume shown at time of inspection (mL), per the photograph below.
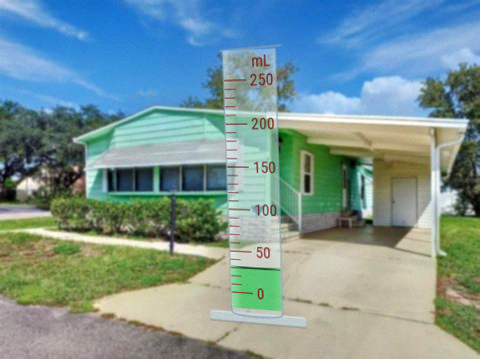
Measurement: 30 mL
